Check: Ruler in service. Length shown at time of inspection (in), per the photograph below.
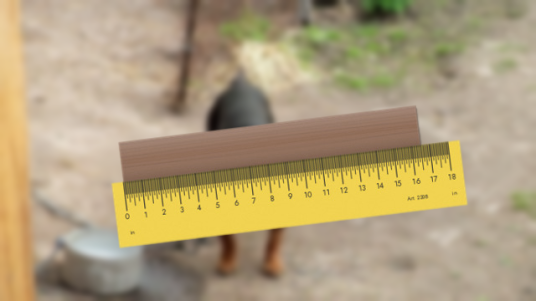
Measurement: 16.5 in
